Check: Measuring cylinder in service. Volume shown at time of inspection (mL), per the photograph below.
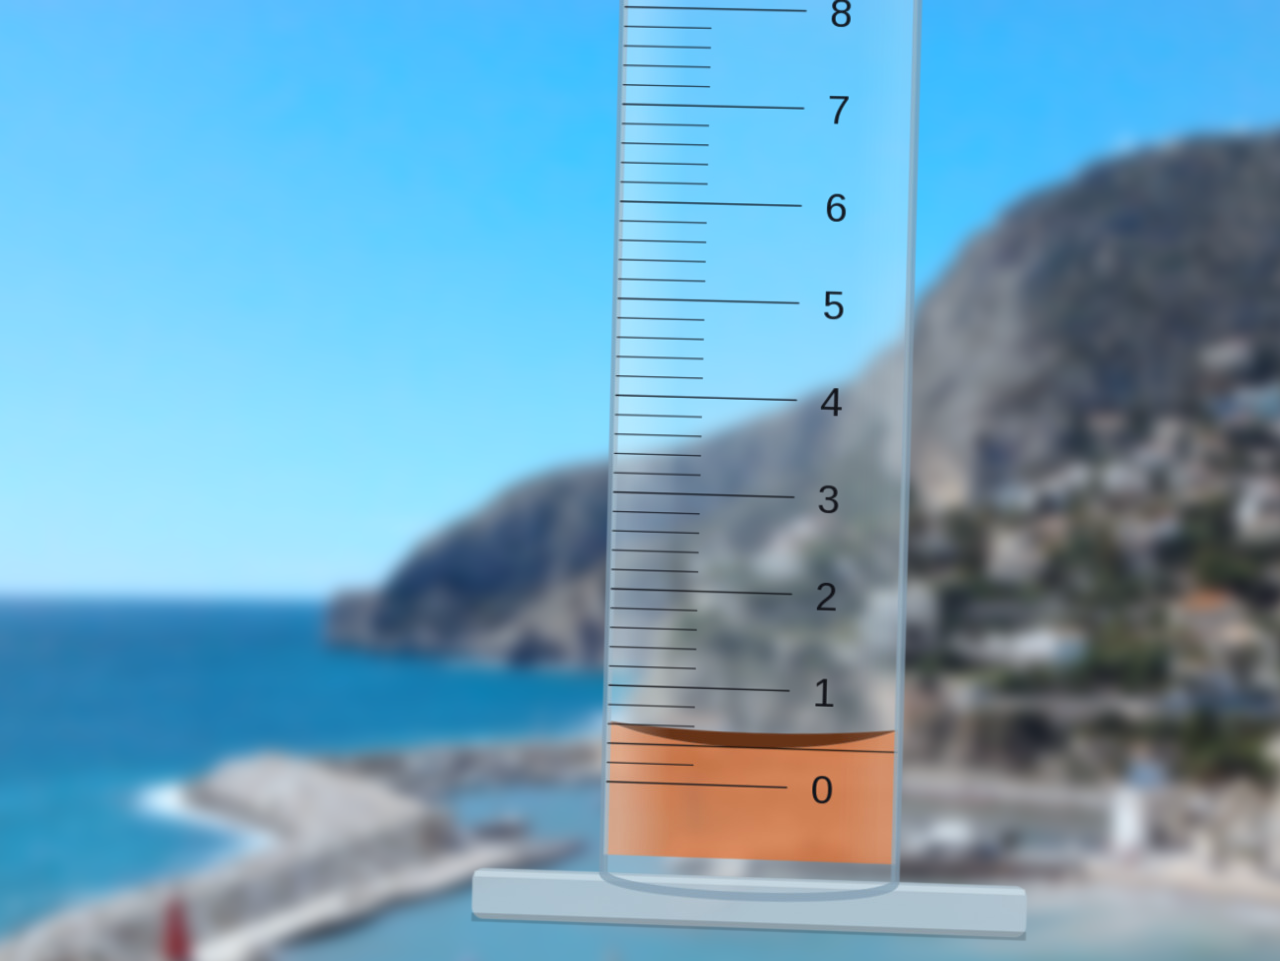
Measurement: 0.4 mL
